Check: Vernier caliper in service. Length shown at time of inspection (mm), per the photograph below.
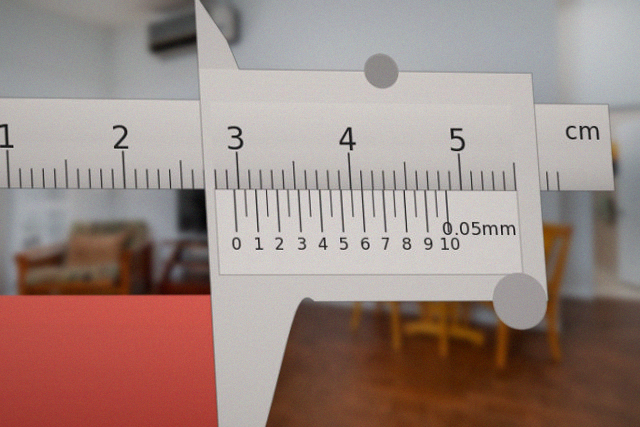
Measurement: 29.6 mm
